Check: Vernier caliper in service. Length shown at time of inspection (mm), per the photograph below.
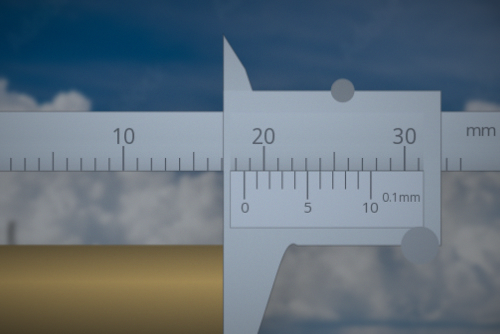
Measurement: 18.6 mm
